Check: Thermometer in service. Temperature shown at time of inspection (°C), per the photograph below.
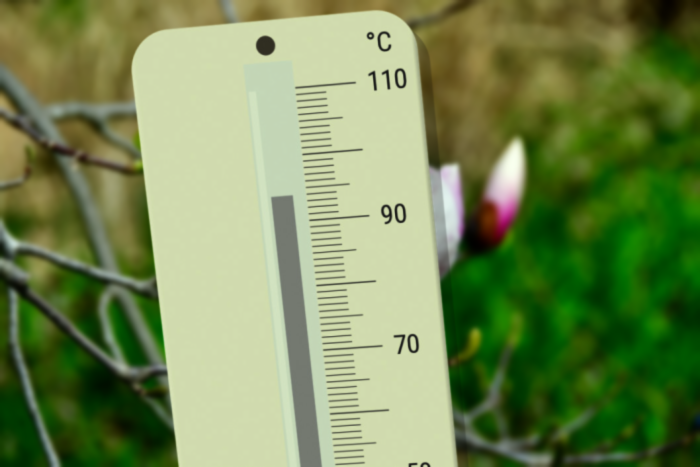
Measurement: 94 °C
